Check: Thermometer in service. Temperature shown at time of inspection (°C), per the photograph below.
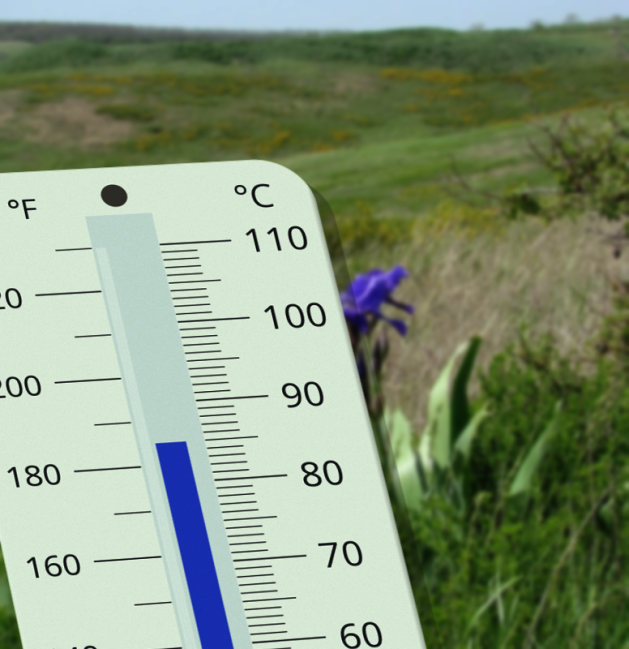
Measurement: 85 °C
